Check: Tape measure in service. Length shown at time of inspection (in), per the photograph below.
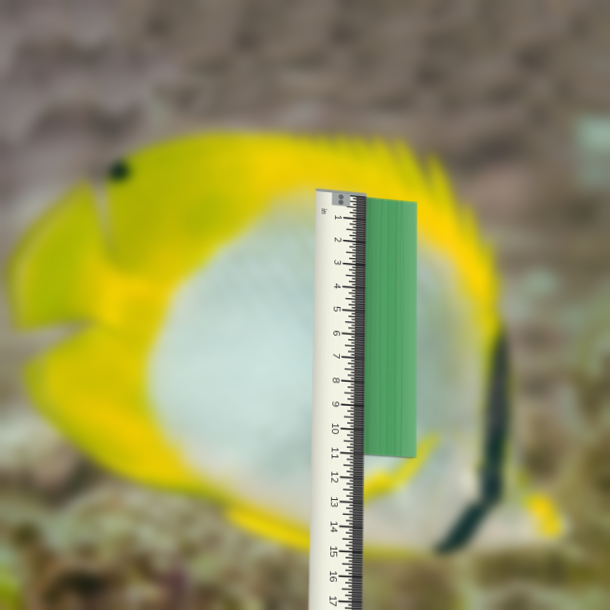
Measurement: 11 in
